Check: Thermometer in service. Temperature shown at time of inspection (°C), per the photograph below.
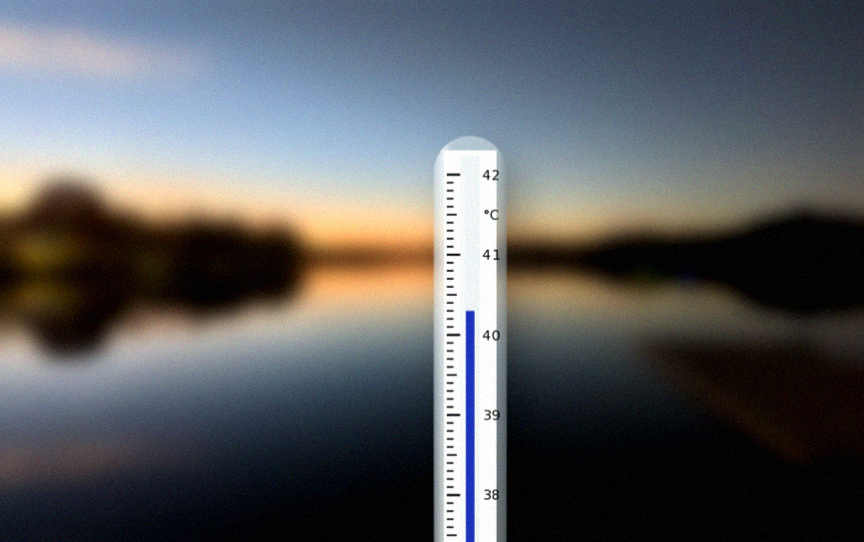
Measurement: 40.3 °C
